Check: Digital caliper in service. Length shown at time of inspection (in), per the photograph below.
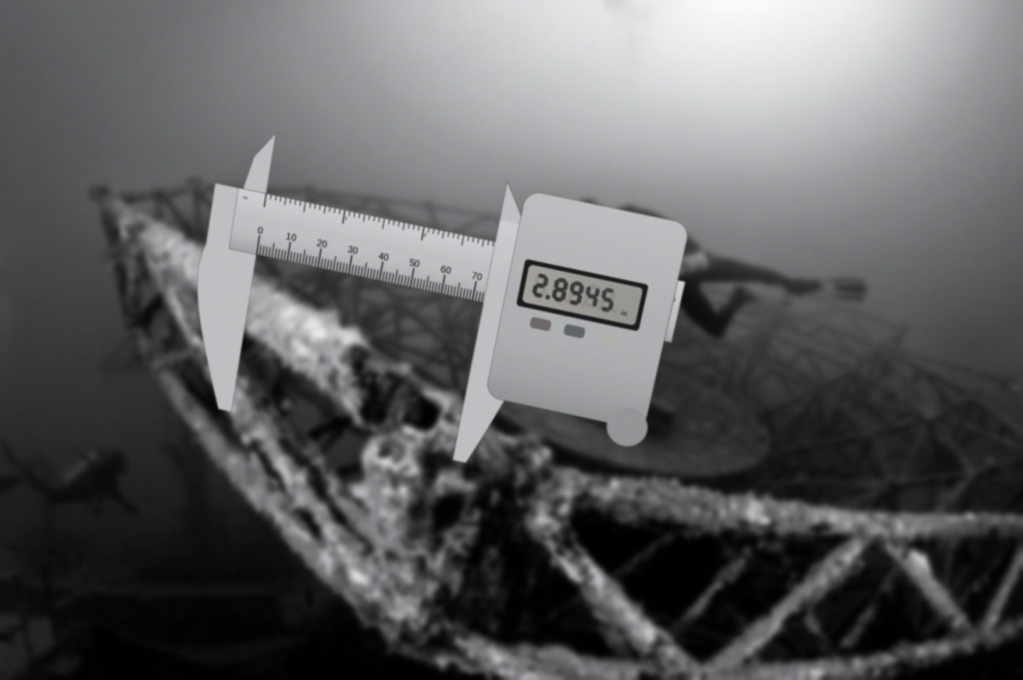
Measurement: 2.8945 in
